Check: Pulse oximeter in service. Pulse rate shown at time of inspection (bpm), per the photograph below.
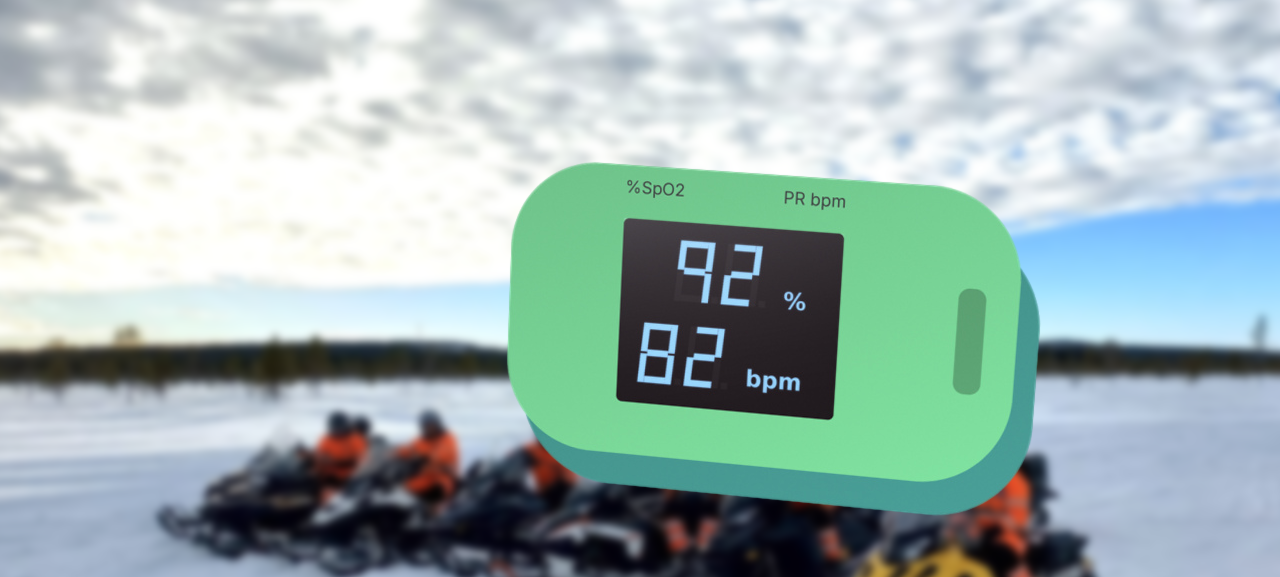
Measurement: 82 bpm
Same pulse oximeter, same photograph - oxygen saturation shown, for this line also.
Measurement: 92 %
